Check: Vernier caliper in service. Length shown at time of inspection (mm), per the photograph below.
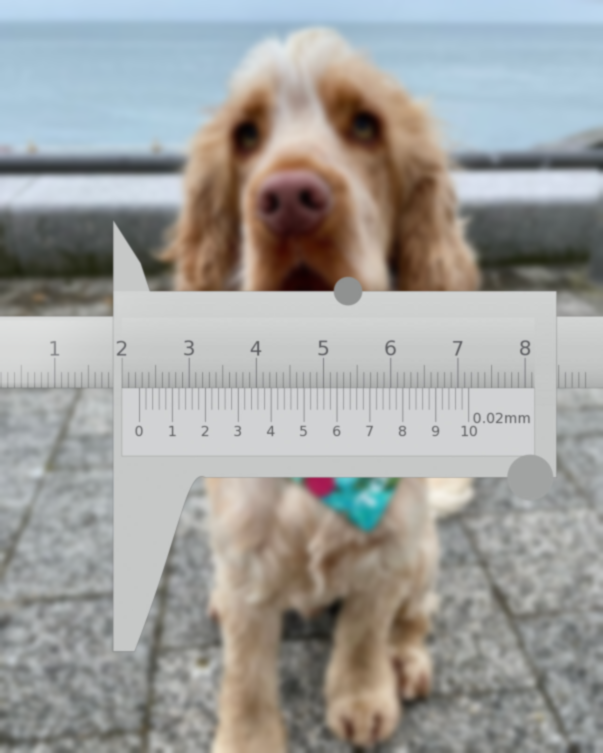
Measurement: 22.6 mm
